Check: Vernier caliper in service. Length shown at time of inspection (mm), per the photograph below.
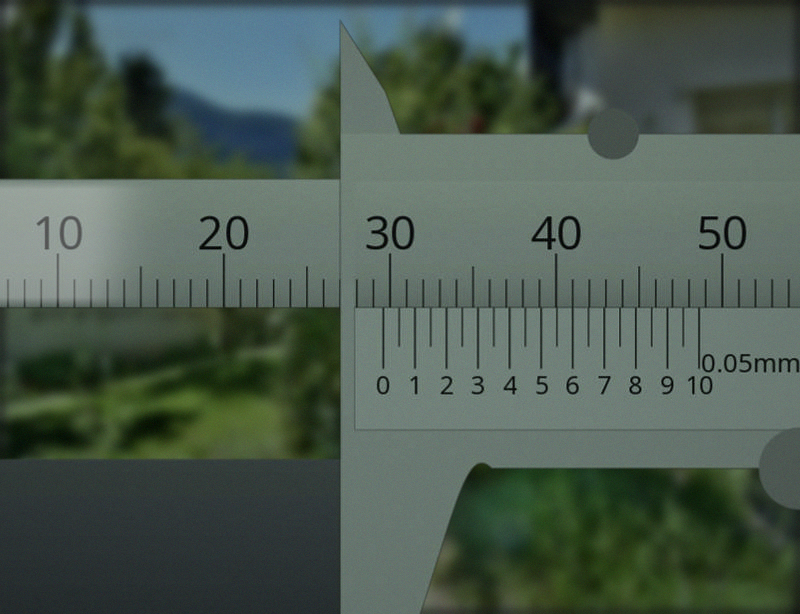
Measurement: 29.6 mm
